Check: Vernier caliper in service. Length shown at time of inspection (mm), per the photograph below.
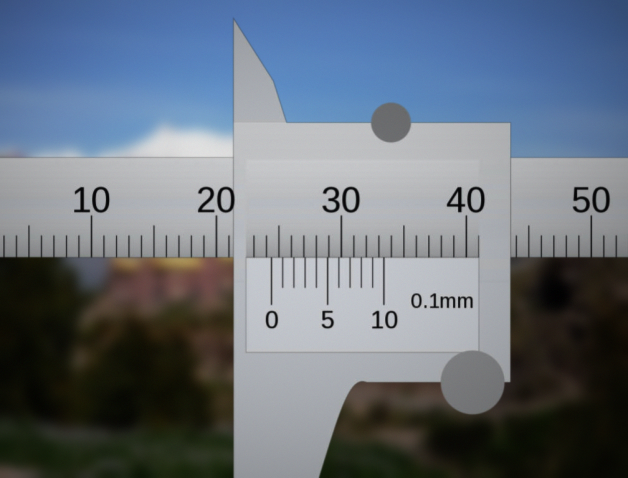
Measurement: 24.4 mm
